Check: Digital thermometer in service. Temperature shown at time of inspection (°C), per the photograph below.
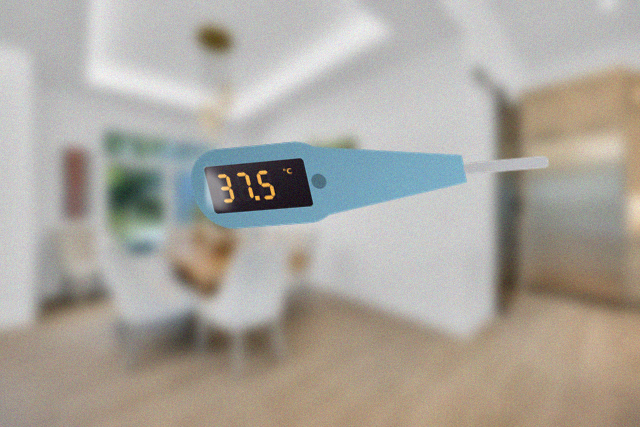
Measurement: 37.5 °C
